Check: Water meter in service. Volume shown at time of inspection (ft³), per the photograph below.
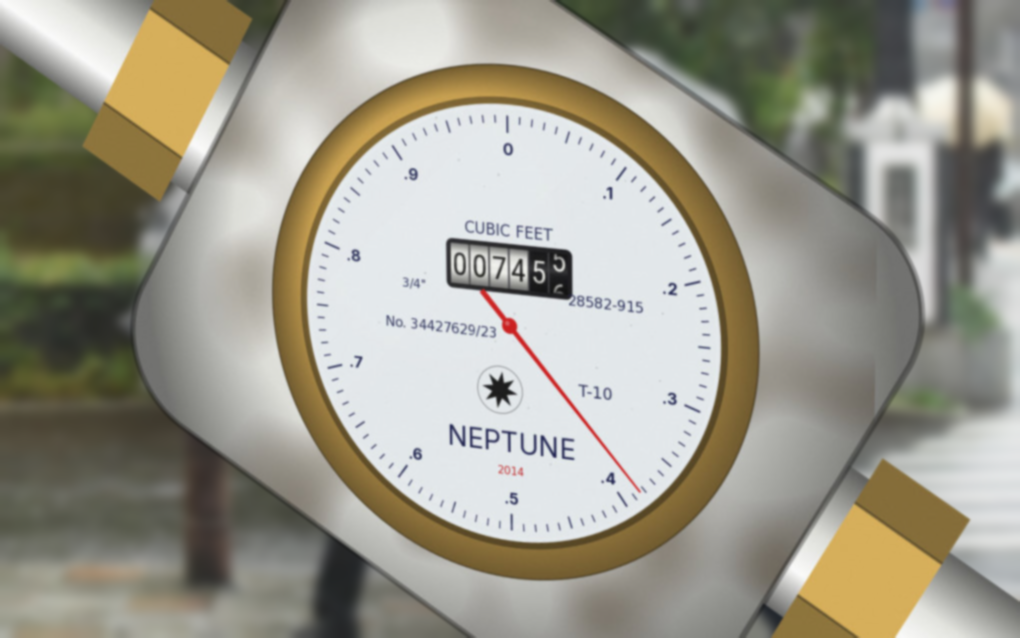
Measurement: 7455.38 ft³
